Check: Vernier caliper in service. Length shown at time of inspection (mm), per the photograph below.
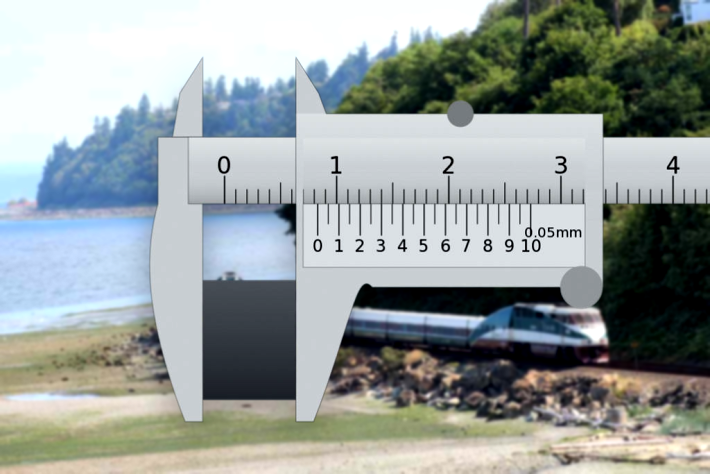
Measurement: 8.3 mm
